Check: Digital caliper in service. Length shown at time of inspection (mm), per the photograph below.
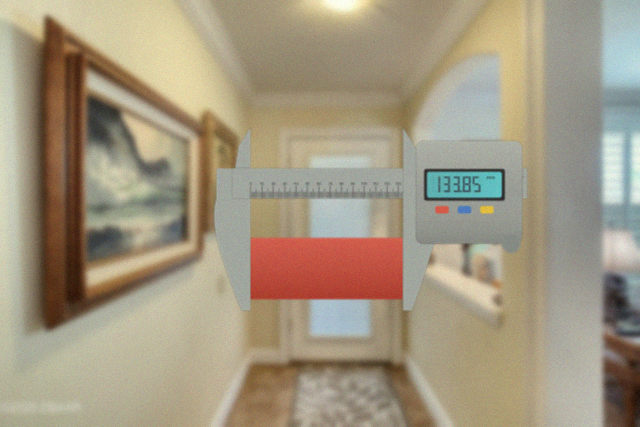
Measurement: 133.85 mm
